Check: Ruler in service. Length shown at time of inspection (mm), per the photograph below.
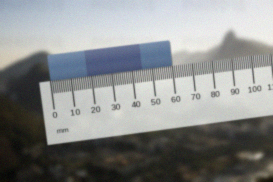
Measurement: 60 mm
